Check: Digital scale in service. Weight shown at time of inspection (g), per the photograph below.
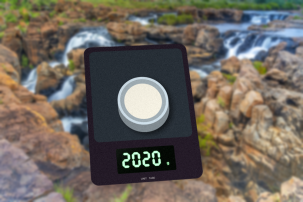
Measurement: 2020 g
